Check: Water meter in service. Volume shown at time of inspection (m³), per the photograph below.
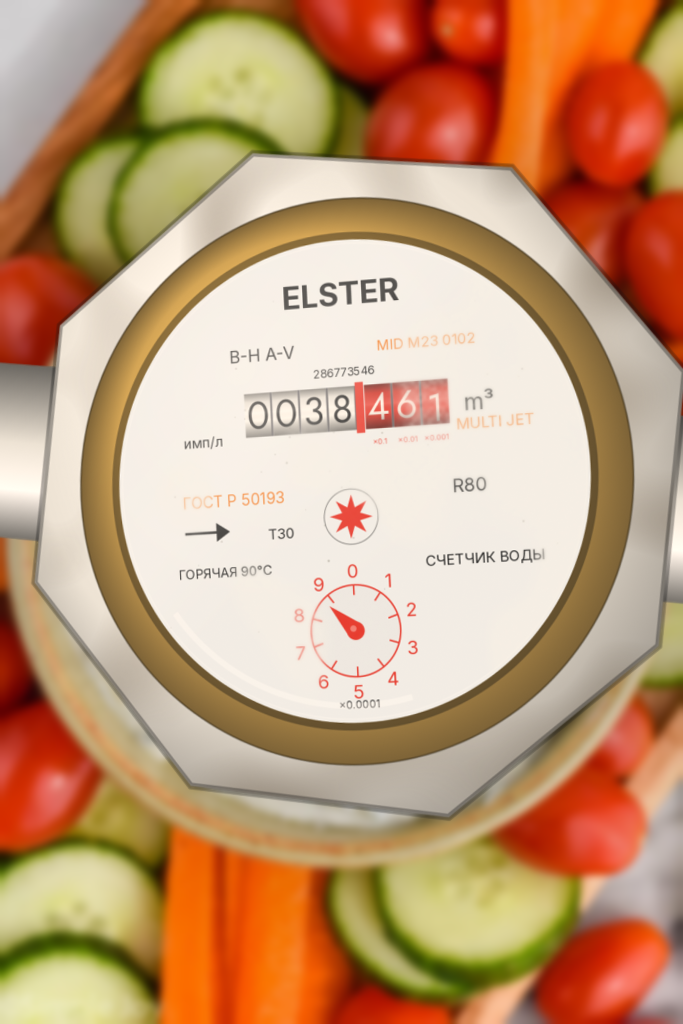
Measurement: 38.4608 m³
